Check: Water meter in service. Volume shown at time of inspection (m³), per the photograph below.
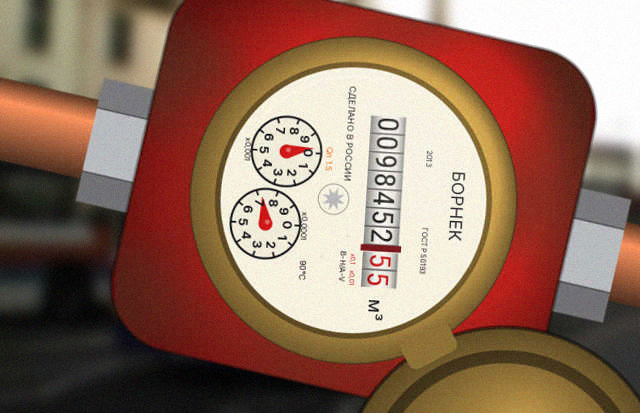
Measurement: 98452.5497 m³
